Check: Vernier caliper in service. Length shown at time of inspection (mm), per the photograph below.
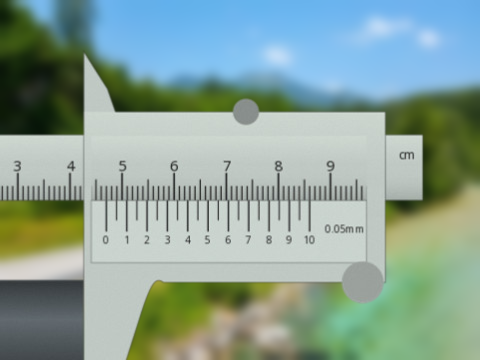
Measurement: 47.0 mm
